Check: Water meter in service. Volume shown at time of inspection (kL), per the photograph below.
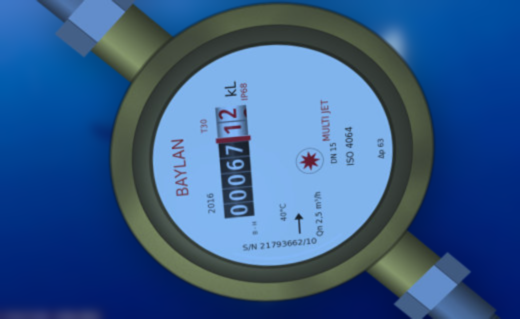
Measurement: 67.12 kL
